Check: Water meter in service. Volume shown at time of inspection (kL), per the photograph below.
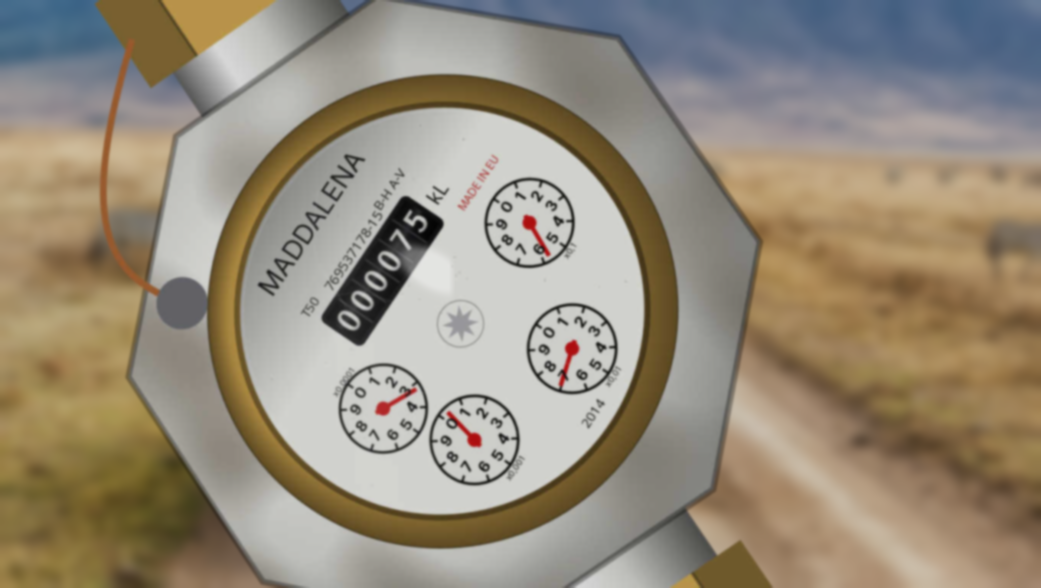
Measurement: 75.5703 kL
